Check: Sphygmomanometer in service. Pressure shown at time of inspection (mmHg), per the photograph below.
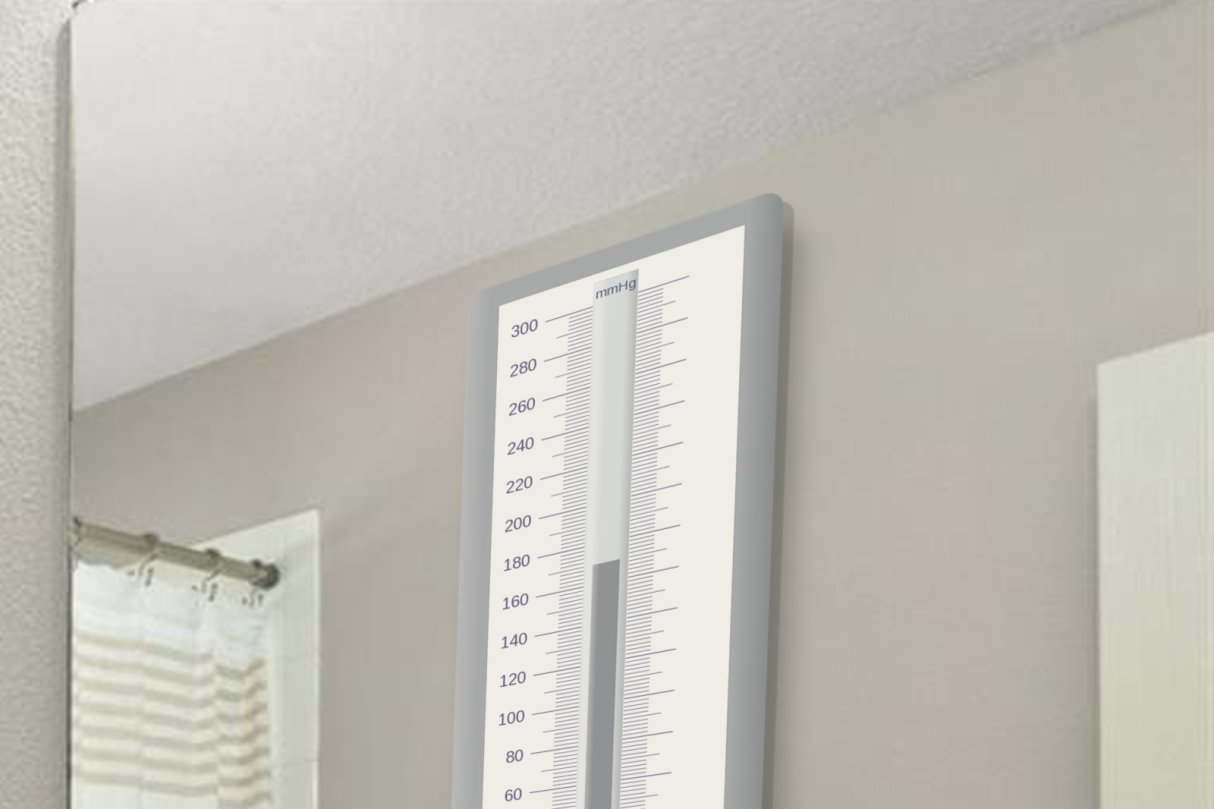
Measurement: 170 mmHg
